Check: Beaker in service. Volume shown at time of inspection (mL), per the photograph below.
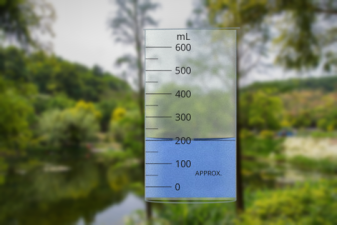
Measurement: 200 mL
